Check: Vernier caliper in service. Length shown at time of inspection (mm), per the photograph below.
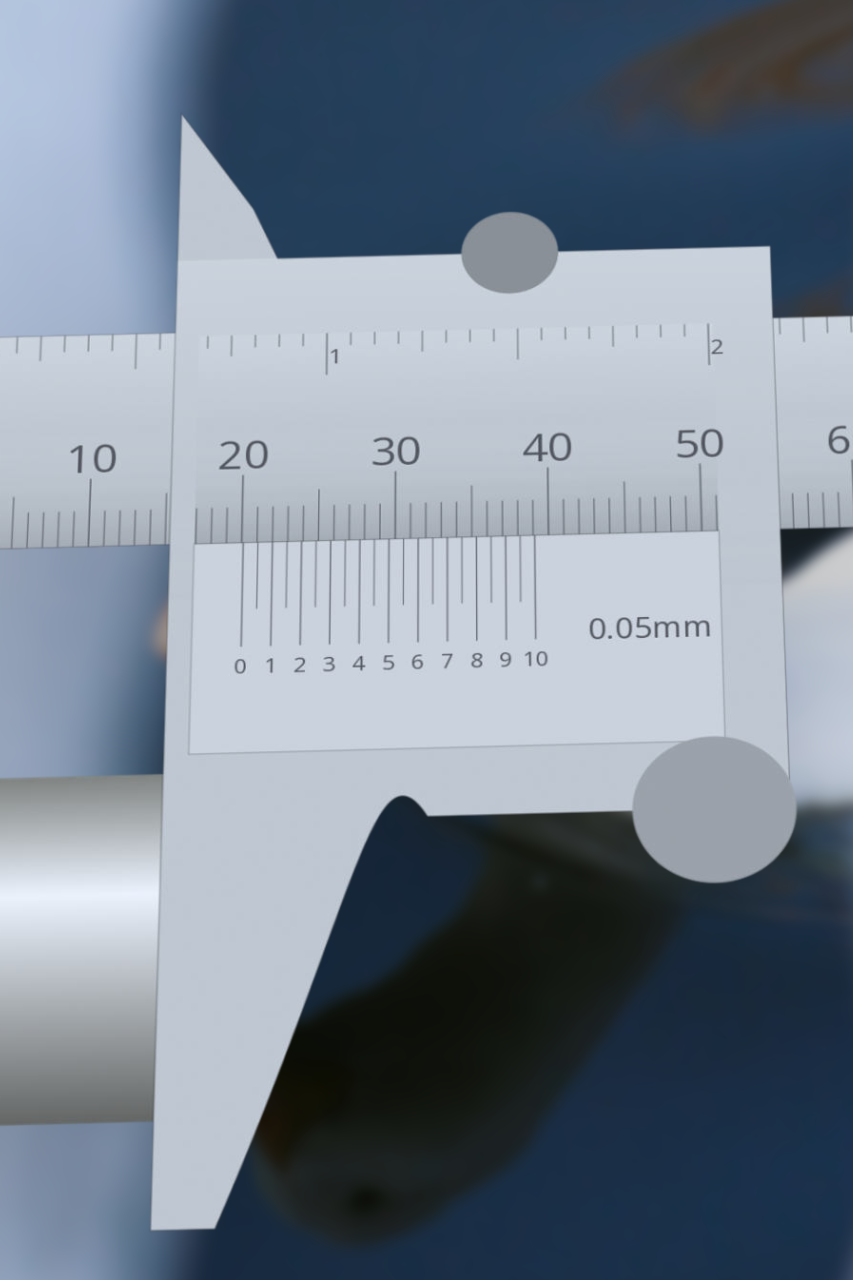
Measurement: 20.1 mm
